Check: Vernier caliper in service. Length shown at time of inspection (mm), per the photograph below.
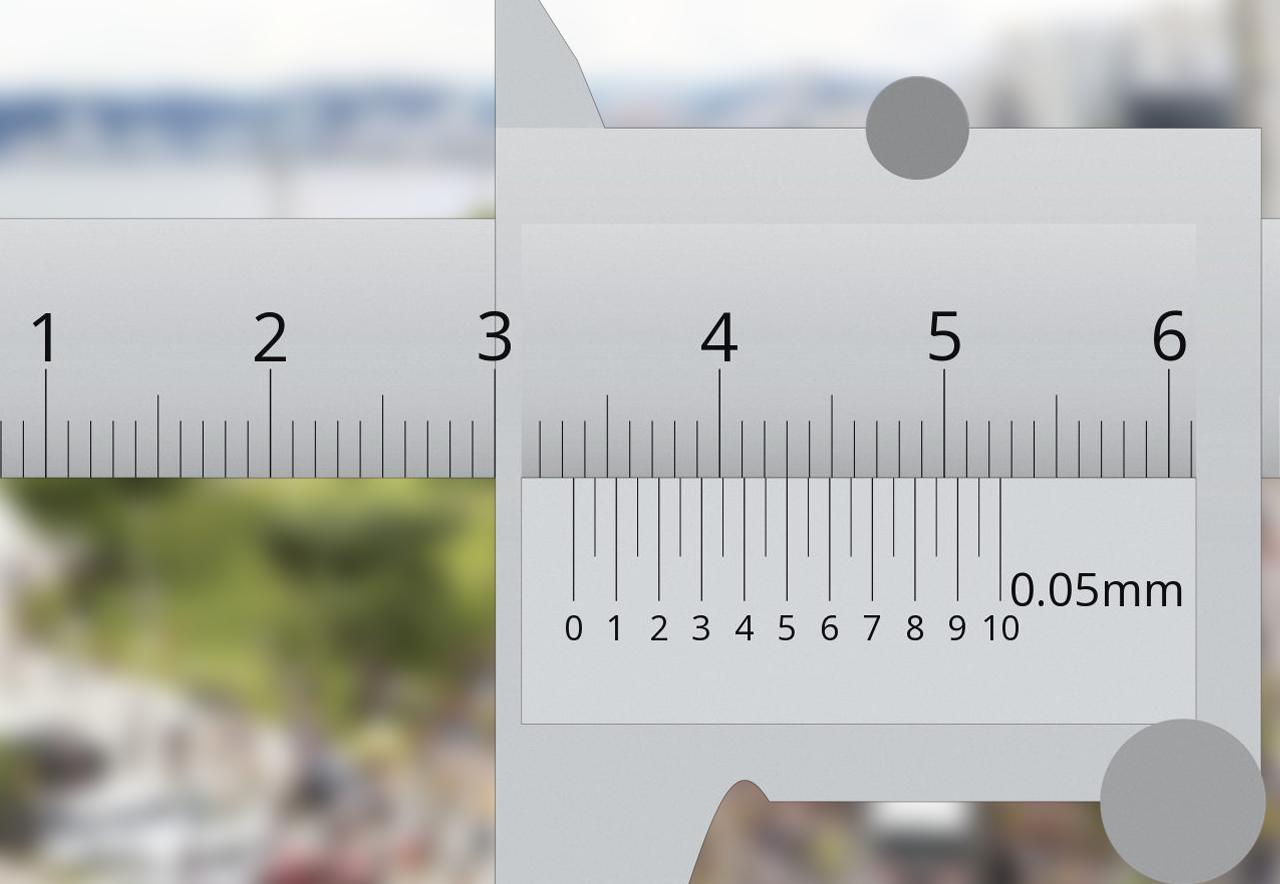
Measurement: 33.50 mm
